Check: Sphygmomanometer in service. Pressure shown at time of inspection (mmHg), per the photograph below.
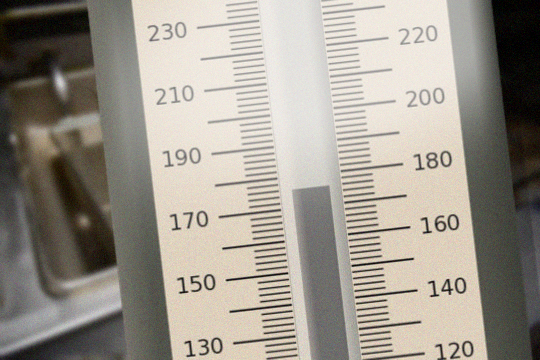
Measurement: 176 mmHg
